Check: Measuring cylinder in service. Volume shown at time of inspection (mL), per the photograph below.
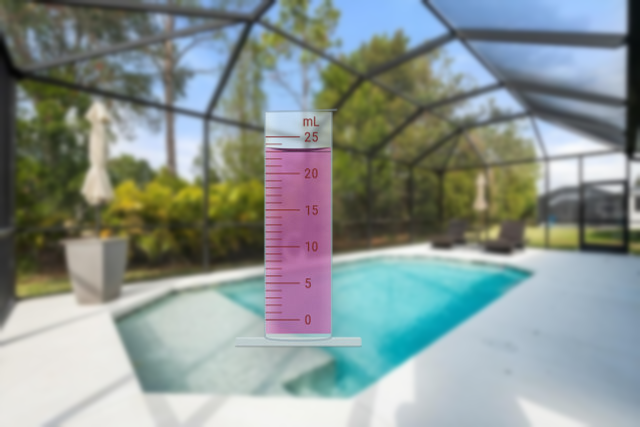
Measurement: 23 mL
